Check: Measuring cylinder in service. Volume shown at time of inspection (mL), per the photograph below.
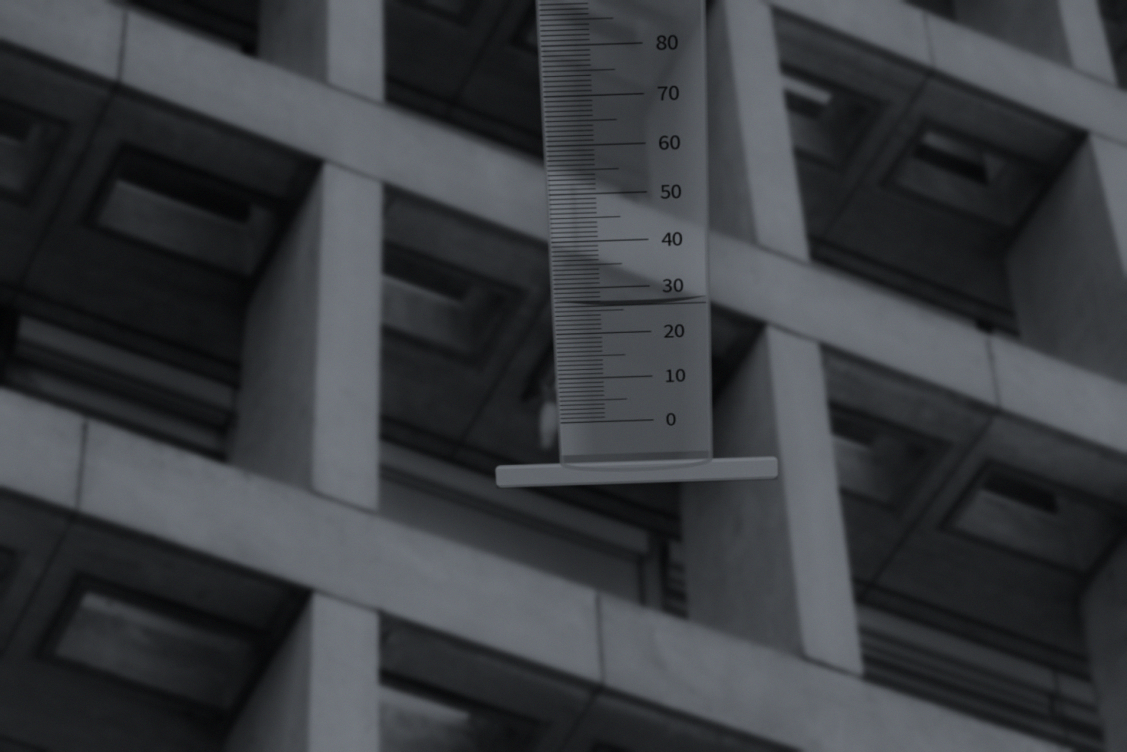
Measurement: 26 mL
